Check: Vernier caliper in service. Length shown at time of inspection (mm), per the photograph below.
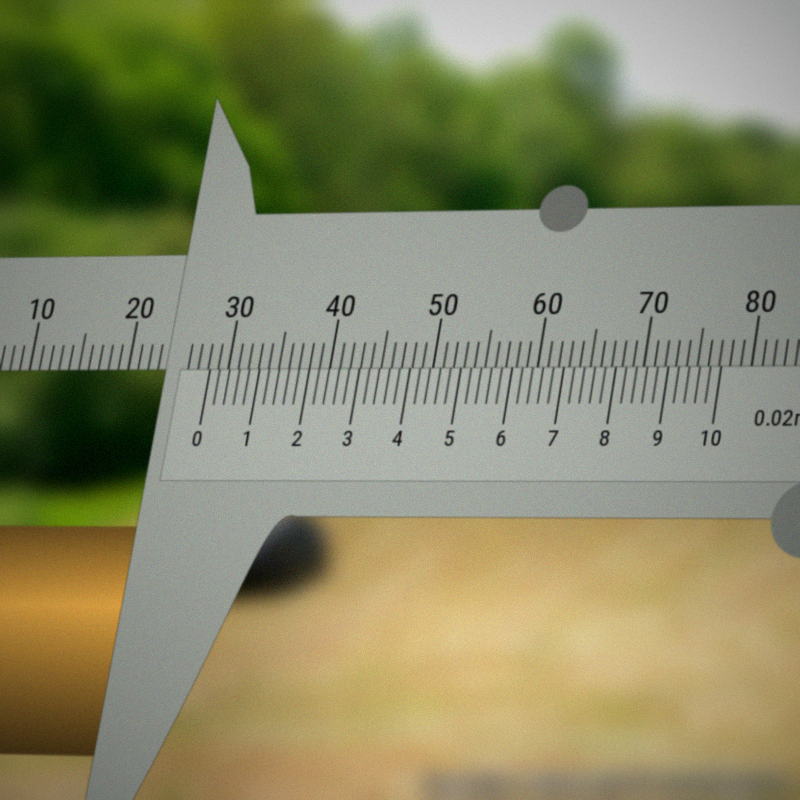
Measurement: 28.2 mm
